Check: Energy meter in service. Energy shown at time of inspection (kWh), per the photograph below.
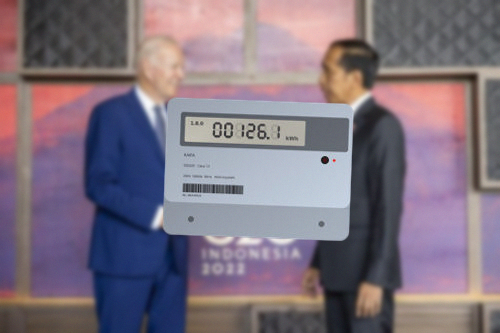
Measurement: 126.1 kWh
